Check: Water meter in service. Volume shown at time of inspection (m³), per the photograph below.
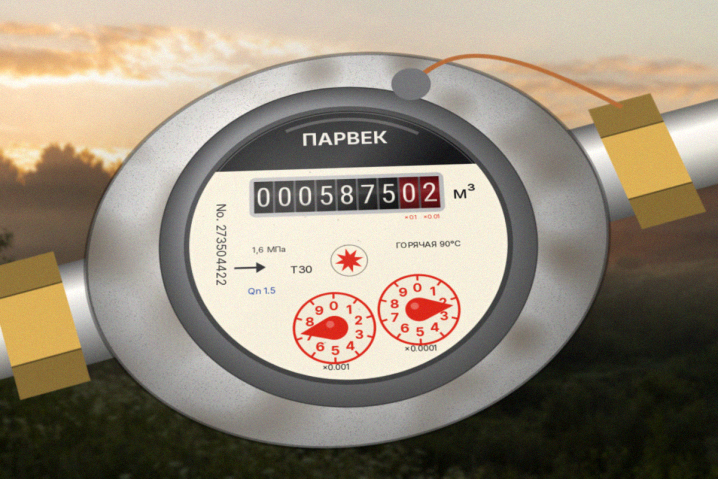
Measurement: 5875.0272 m³
